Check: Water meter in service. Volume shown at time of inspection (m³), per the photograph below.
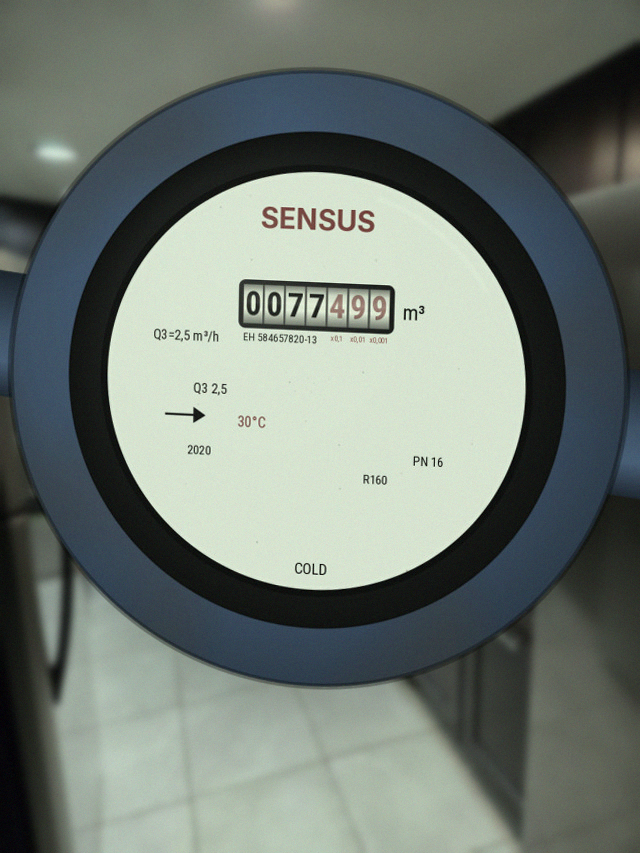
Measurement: 77.499 m³
